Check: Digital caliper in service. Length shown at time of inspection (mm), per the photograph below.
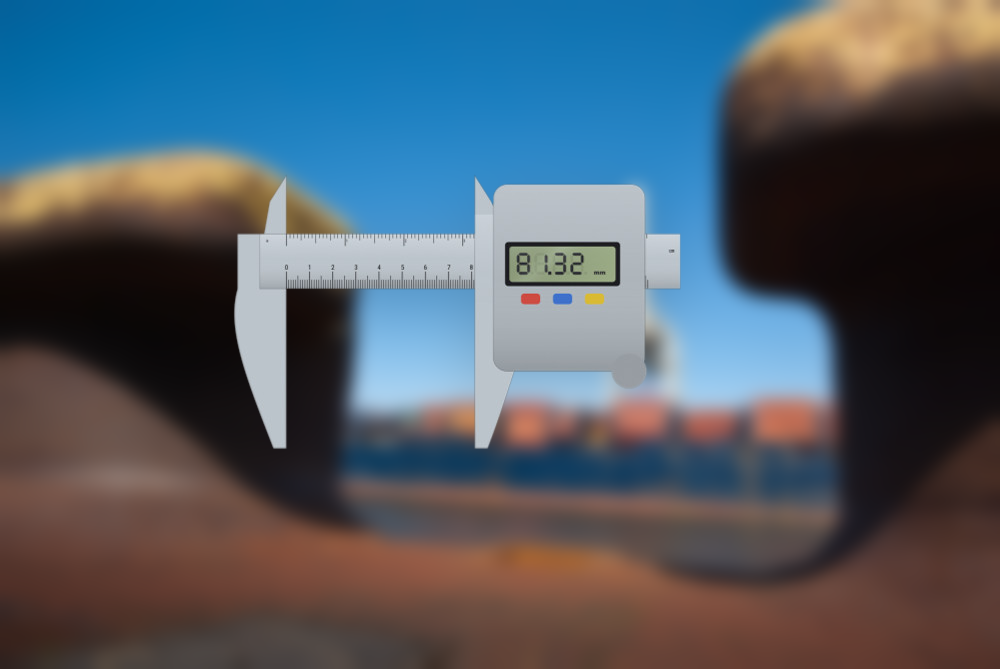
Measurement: 81.32 mm
